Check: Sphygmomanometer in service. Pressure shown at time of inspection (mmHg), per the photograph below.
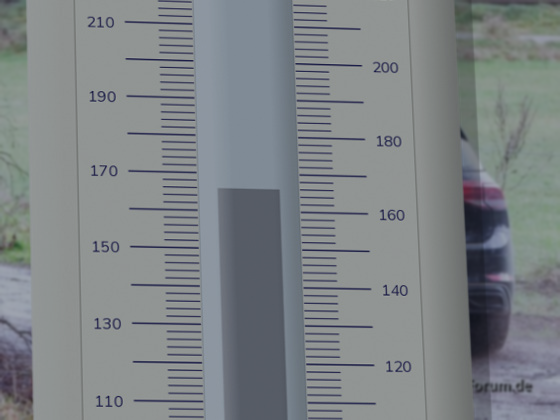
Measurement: 166 mmHg
